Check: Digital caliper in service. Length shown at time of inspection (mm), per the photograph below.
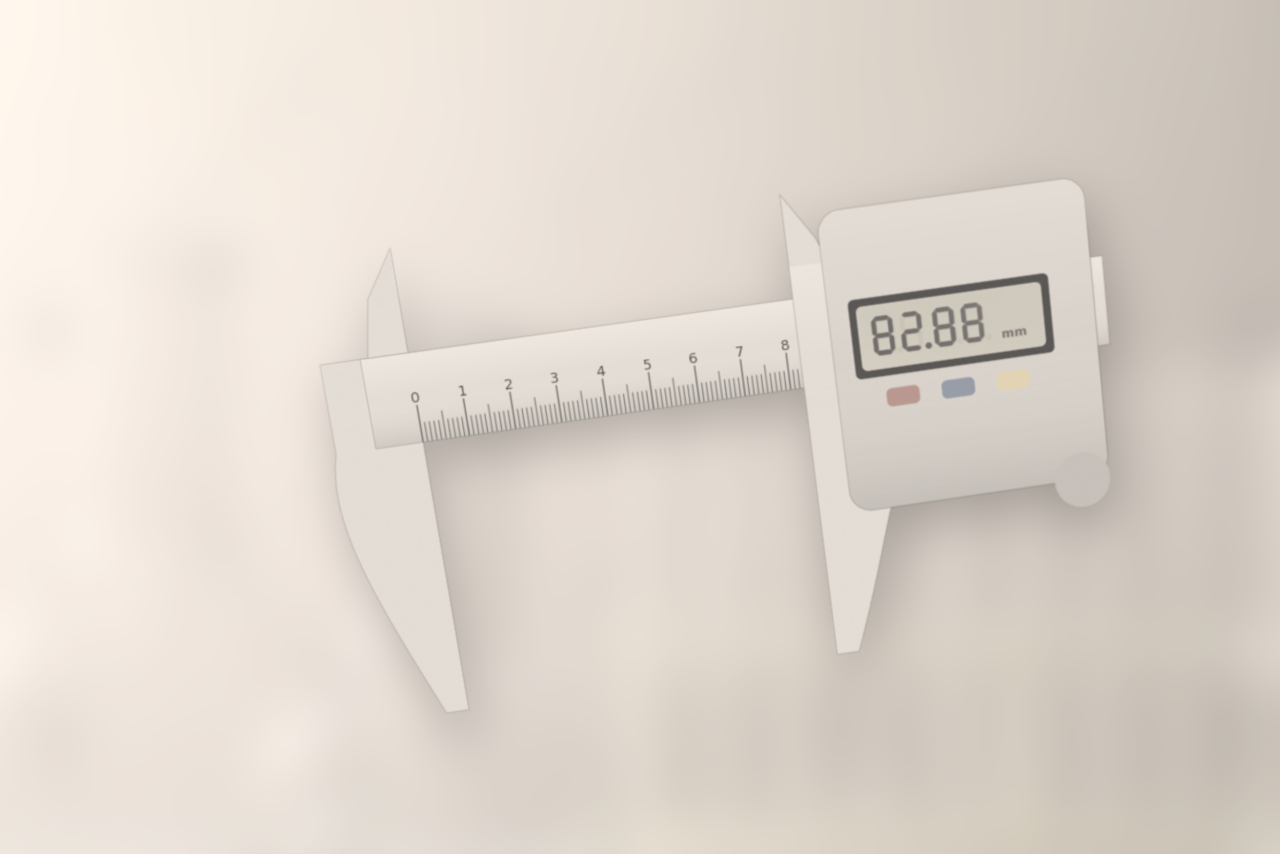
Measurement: 82.88 mm
